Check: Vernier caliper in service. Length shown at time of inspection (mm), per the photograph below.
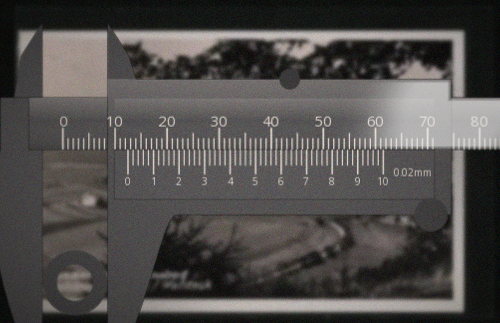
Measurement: 12.5 mm
